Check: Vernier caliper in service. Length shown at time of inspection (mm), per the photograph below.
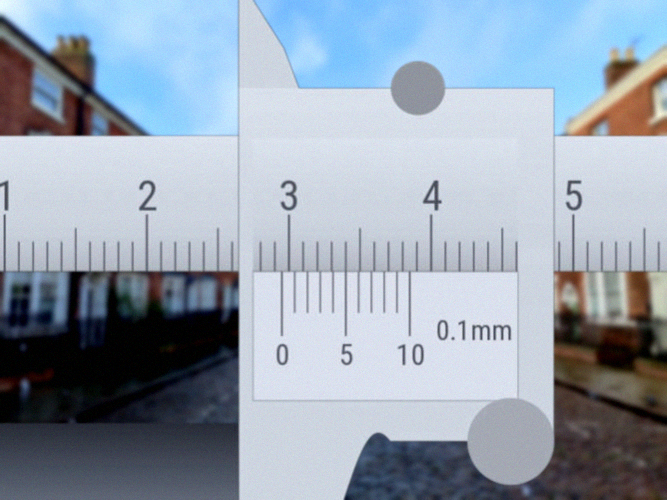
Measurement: 29.5 mm
